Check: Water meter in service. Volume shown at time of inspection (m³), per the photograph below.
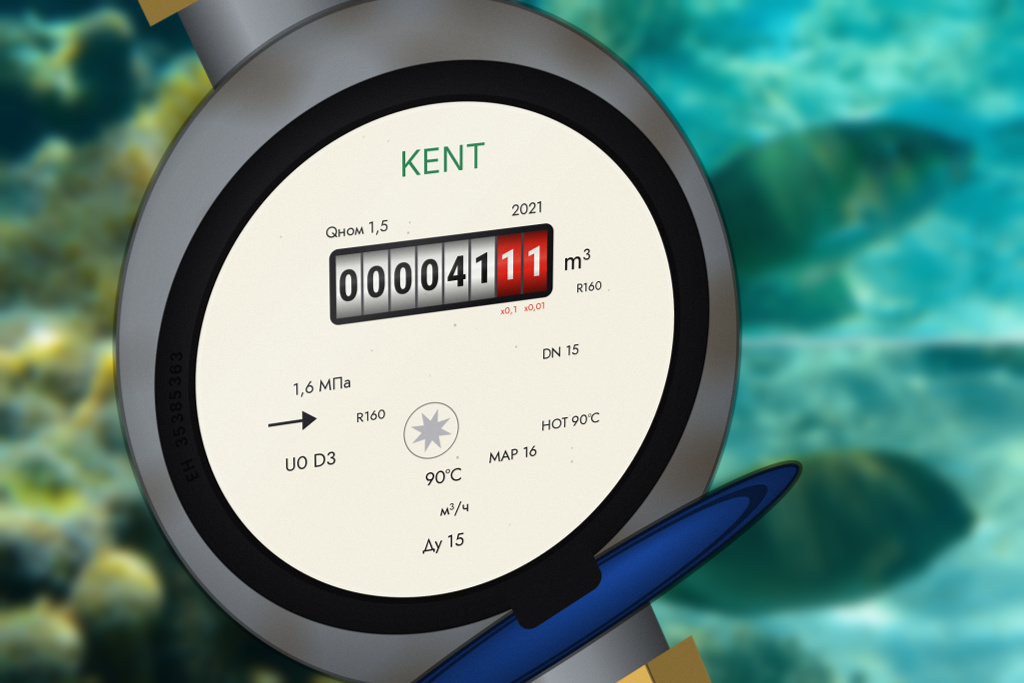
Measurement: 41.11 m³
